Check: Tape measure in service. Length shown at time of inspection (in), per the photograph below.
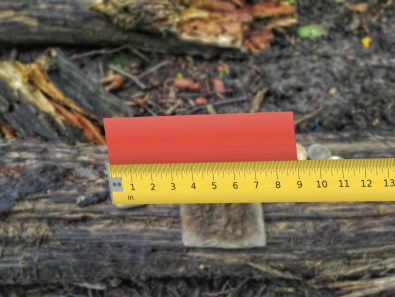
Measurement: 9 in
